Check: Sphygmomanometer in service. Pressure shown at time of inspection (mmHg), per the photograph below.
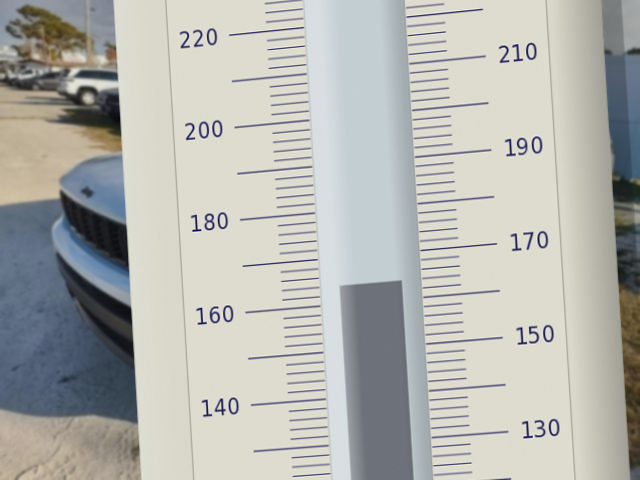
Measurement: 164 mmHg
